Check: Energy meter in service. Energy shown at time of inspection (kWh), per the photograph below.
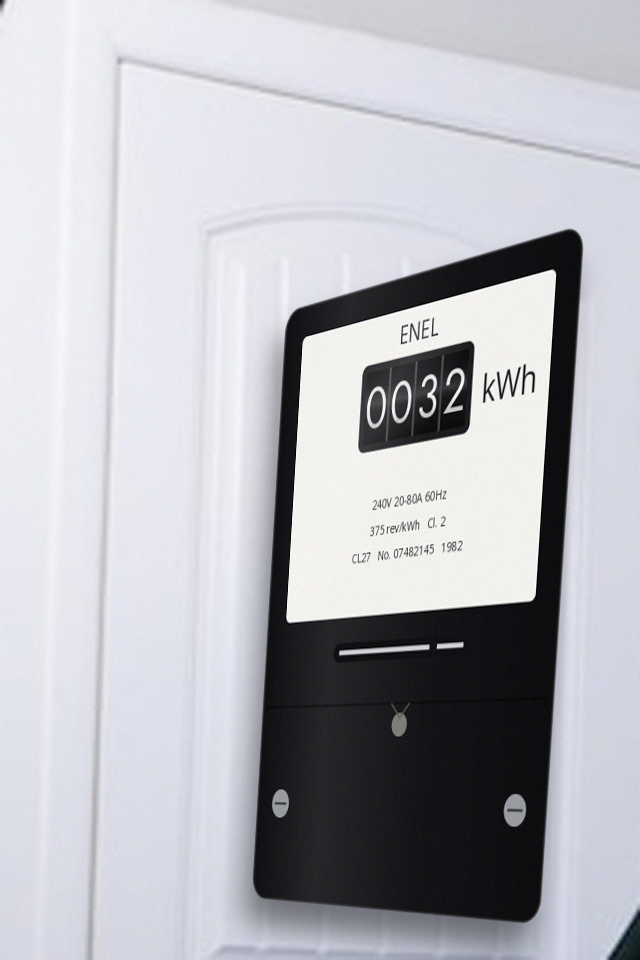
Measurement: 32 kWh
